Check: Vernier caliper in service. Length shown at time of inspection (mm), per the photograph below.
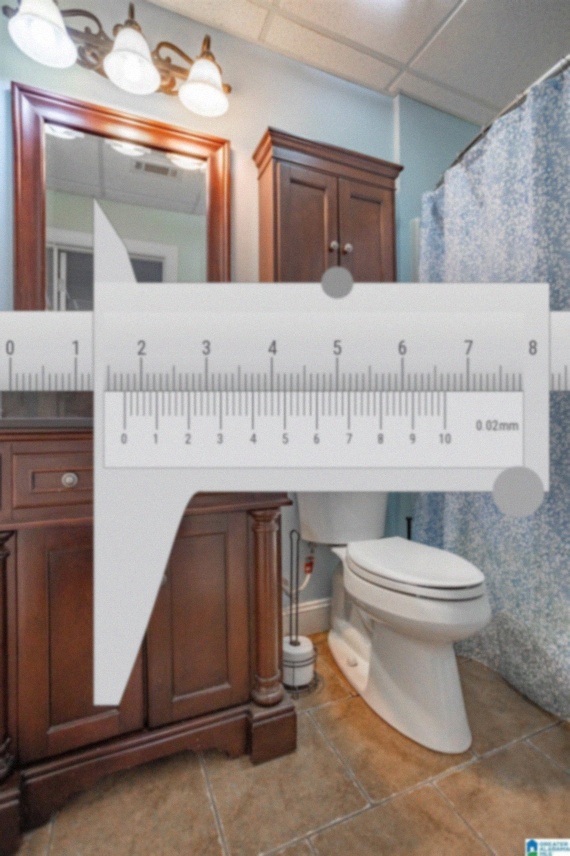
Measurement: 17.5 mm
